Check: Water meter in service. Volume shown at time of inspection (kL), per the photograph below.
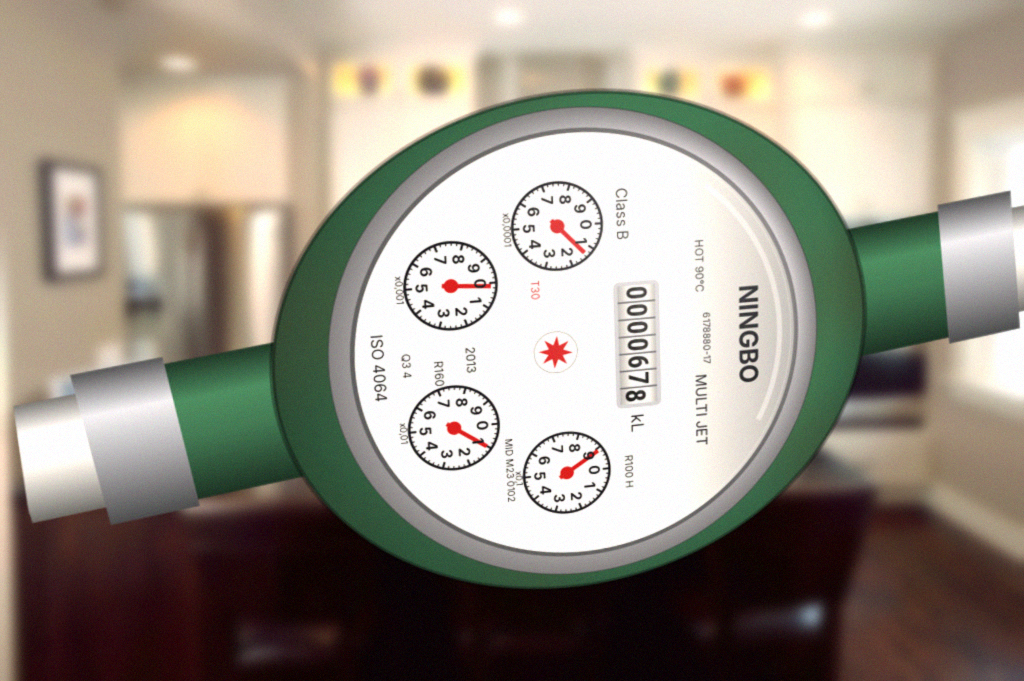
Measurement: 677.9101 kL
